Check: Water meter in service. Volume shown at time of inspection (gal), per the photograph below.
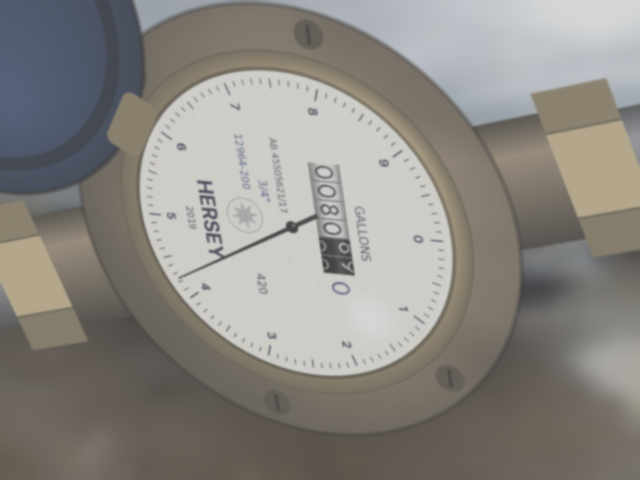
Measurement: 80894.2 gal
